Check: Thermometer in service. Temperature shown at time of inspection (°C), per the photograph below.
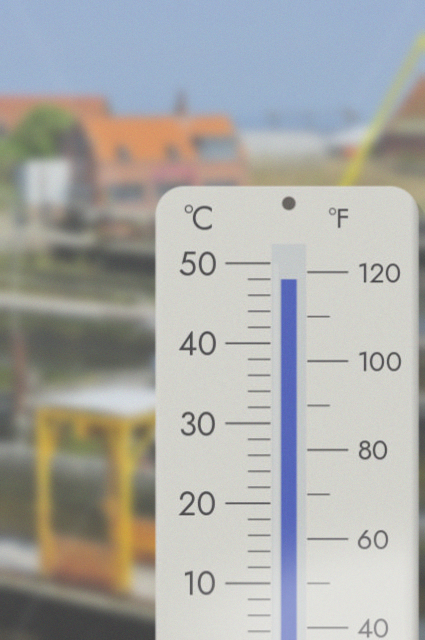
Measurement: 48 °C
